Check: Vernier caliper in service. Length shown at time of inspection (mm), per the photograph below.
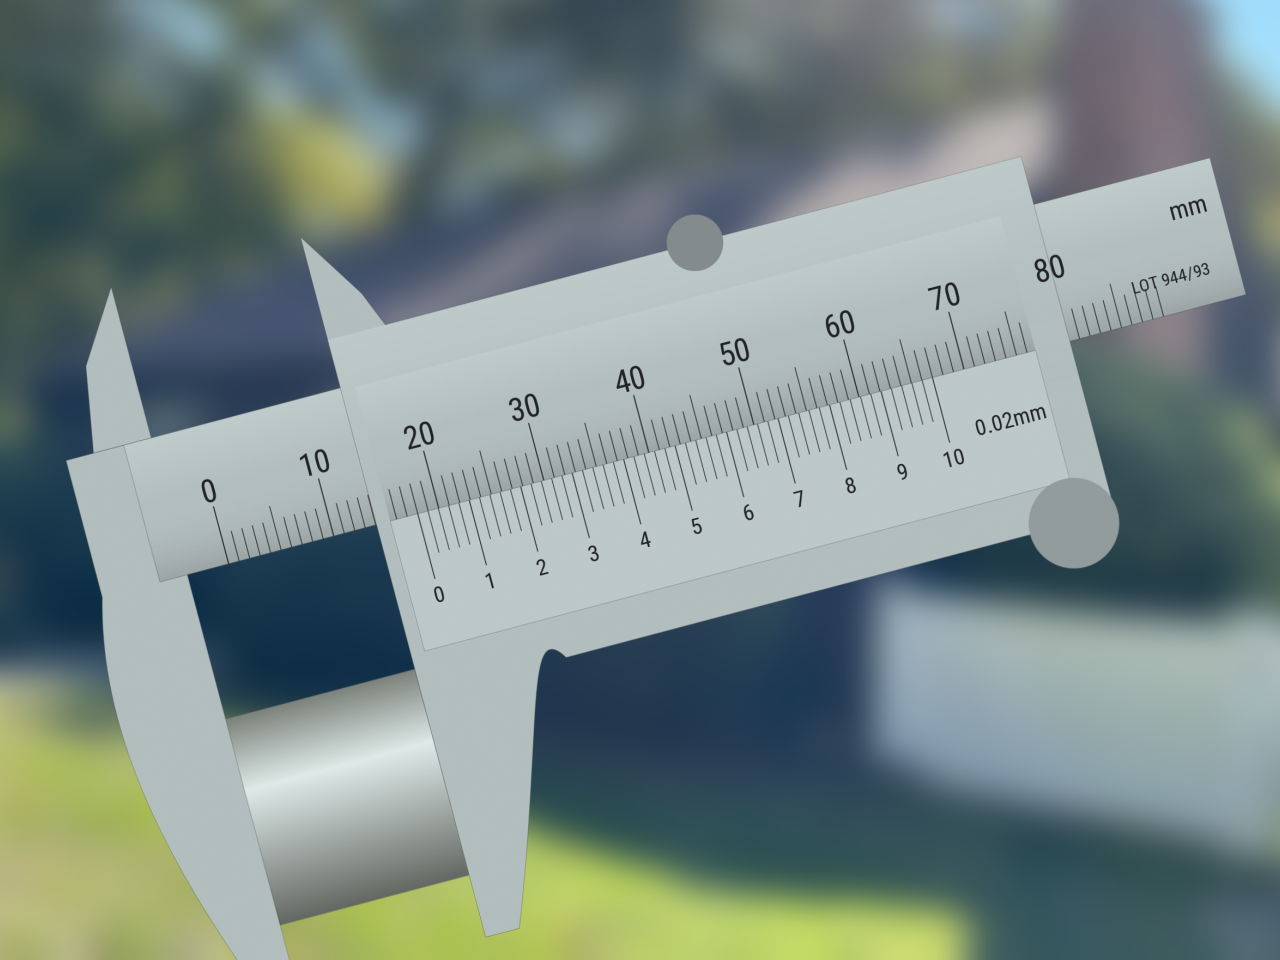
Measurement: 18.0 mm
